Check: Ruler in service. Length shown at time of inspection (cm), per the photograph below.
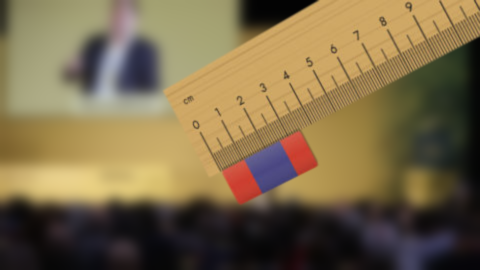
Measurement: 3.5 cm
